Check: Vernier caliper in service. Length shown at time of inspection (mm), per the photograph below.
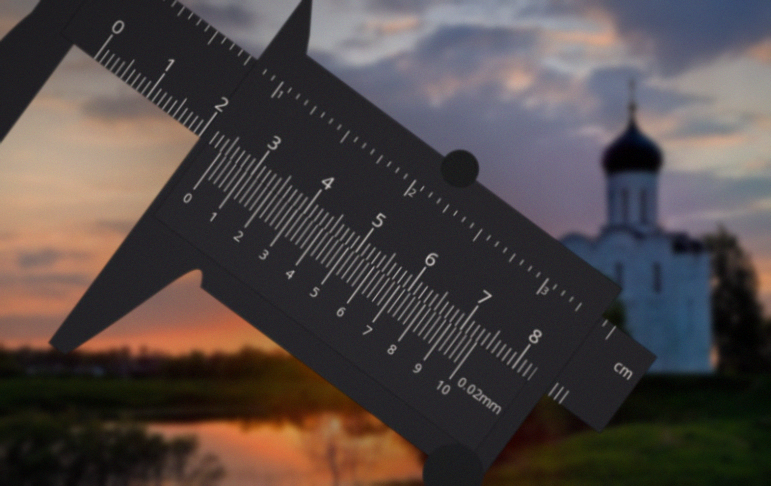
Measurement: 24.2 mm
